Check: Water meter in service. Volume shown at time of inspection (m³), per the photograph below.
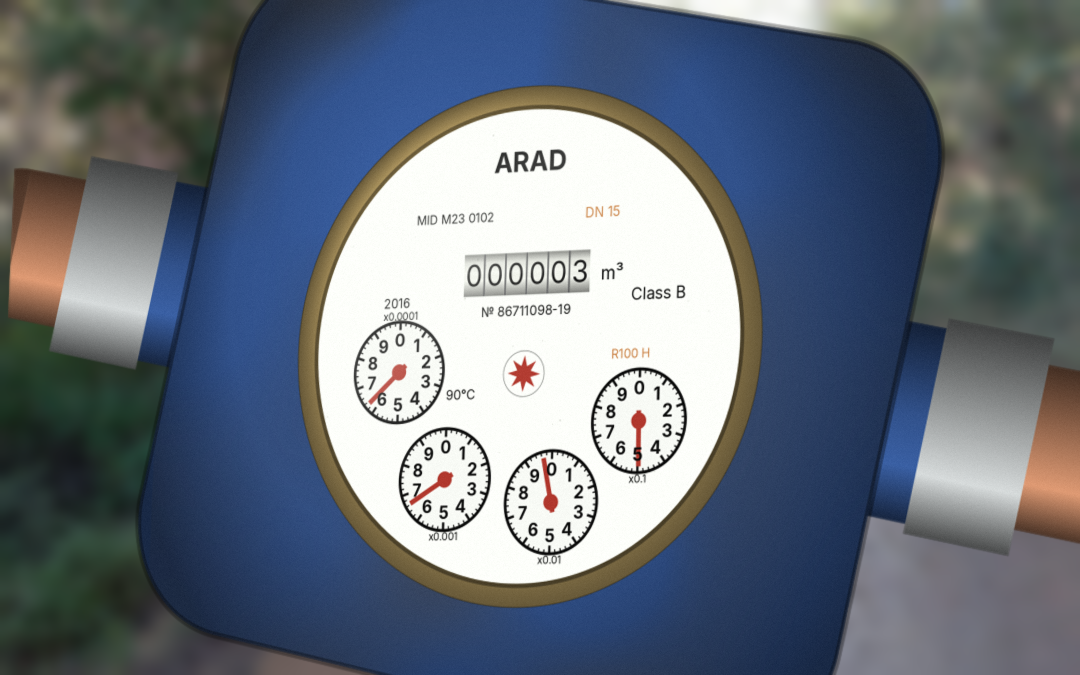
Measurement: 3.4966 m³
